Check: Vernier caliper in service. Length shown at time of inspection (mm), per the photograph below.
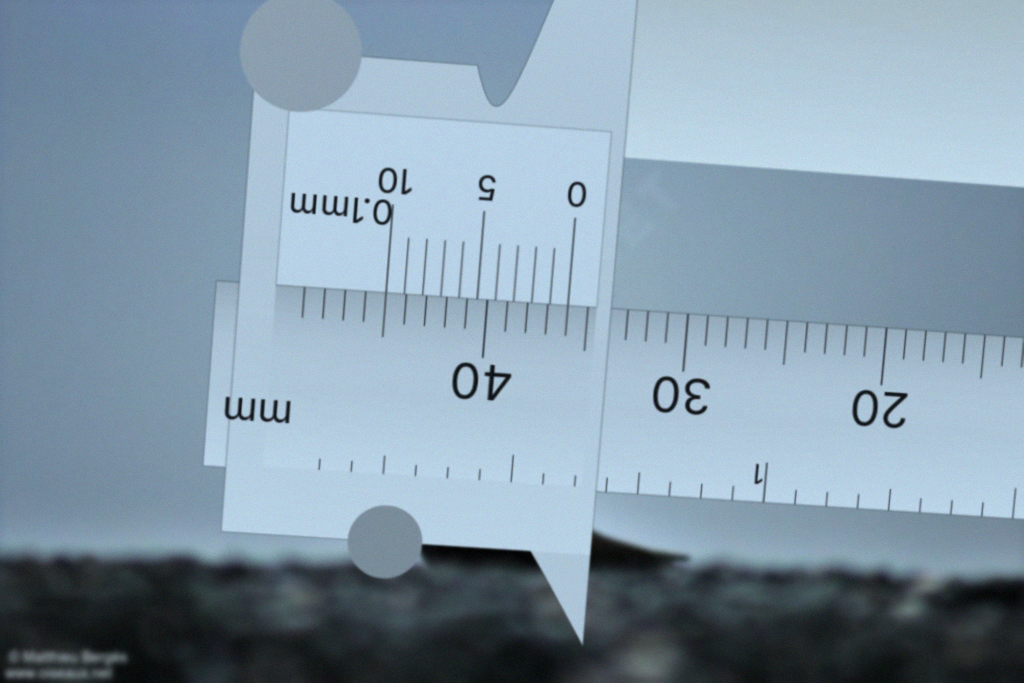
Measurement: 36.0 mm
